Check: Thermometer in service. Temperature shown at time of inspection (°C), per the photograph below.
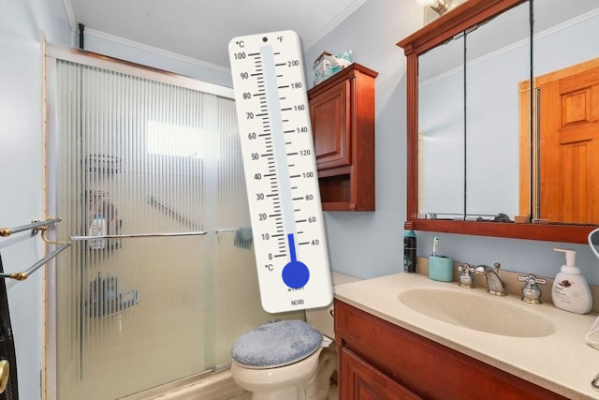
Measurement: 10 °C
